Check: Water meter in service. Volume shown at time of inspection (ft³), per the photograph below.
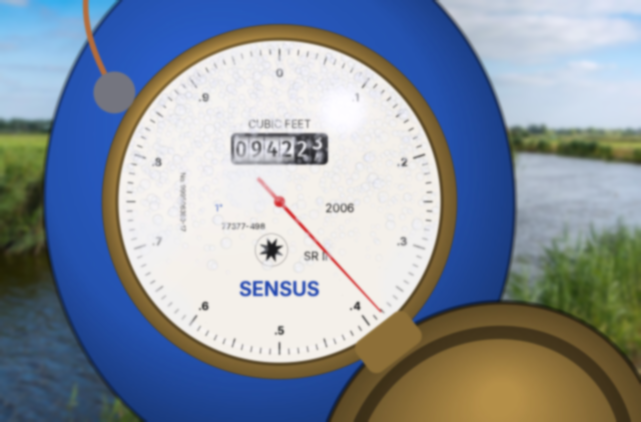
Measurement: 94223.38 ft³
